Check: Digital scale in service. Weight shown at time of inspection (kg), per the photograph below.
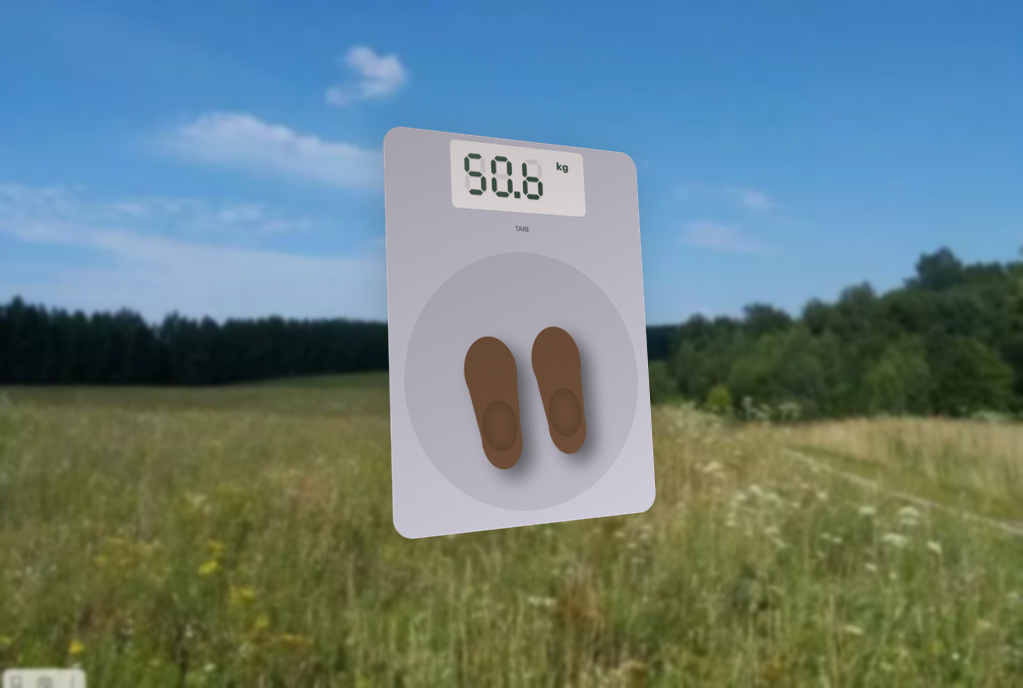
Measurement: 50.6 kg
